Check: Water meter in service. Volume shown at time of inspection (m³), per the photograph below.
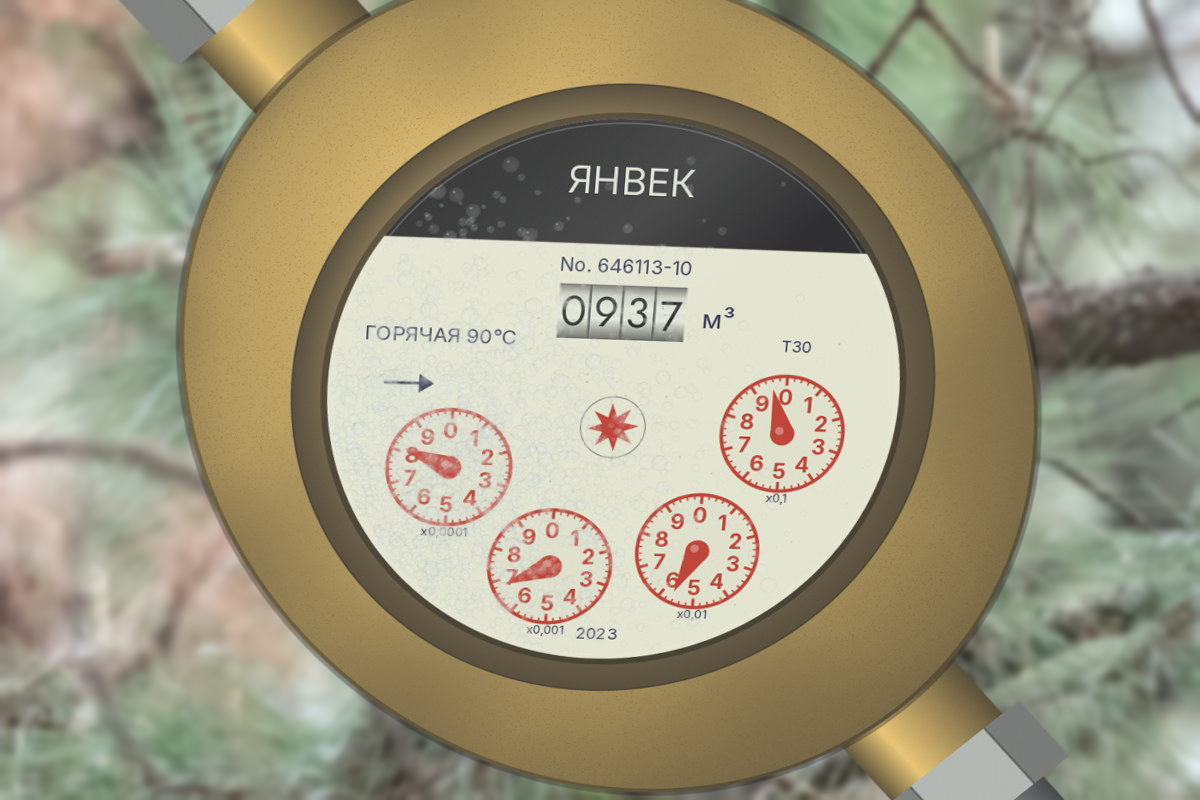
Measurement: 936.9568 m³
